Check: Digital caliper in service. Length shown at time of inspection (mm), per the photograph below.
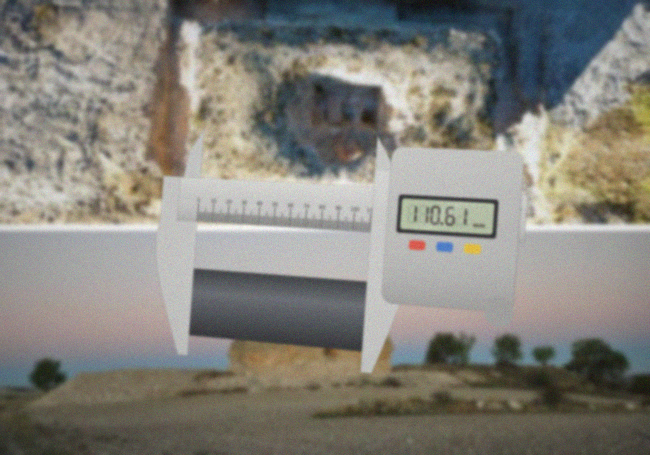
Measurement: 110.61 mm
